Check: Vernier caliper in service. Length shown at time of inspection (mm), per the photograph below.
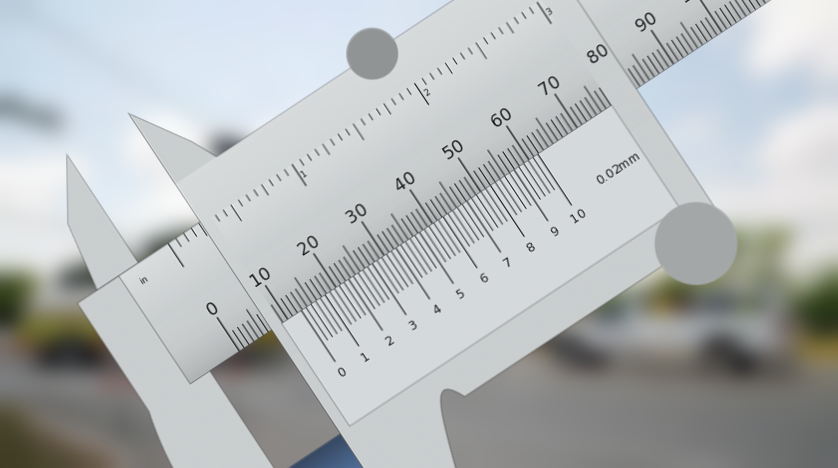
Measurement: 12.8 mm
